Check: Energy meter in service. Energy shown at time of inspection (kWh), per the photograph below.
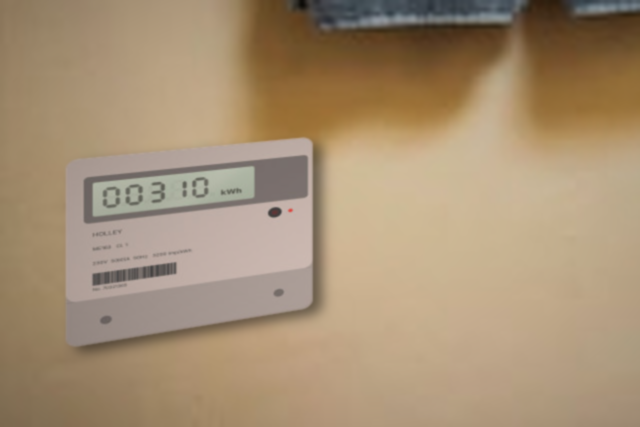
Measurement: 310 kWh
